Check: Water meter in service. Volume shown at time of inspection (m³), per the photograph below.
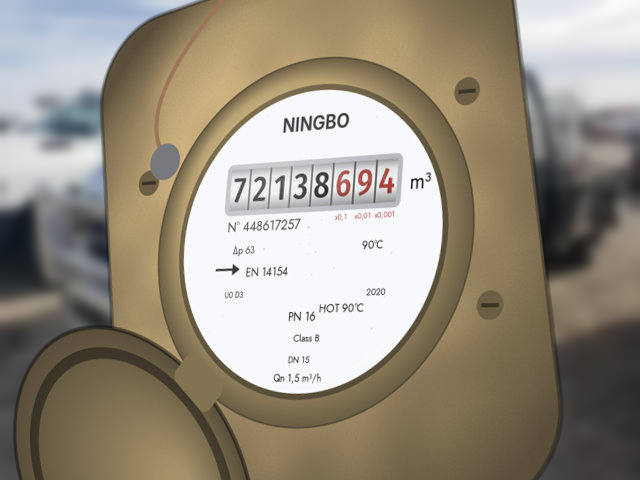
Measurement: 72138.694 m³
